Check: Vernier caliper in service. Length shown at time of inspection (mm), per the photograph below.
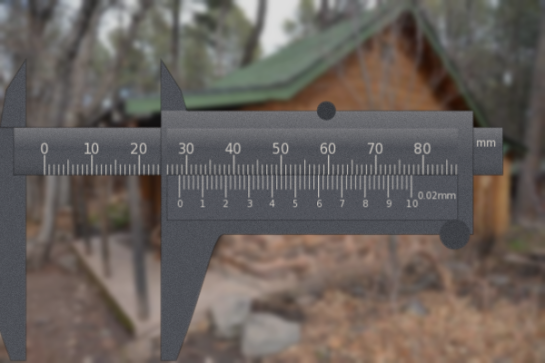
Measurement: 28.5 mm
